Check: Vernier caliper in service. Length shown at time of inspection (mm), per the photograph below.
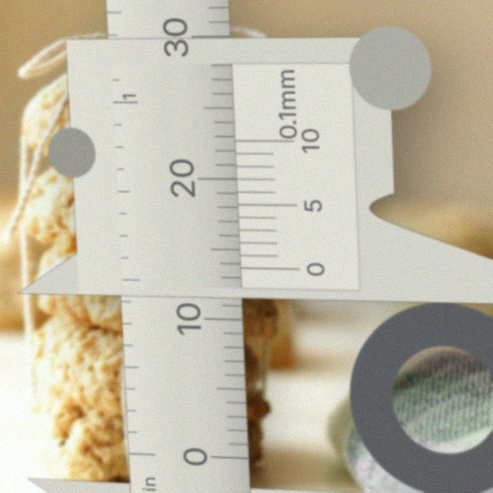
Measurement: 13.7 mm
